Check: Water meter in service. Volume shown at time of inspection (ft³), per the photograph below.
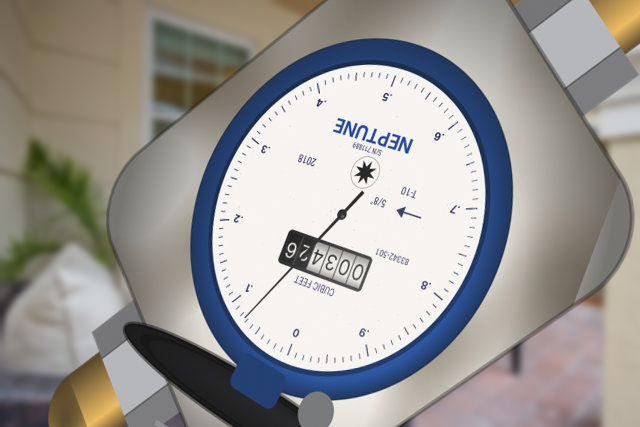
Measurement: 3426.07 ft³
